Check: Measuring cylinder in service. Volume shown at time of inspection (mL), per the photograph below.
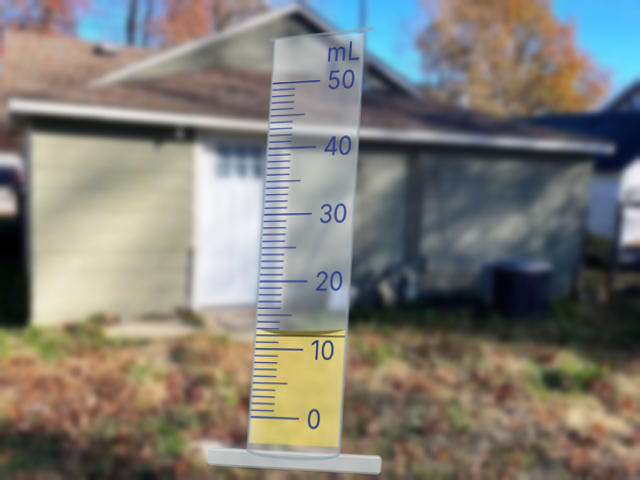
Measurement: 12 mL
